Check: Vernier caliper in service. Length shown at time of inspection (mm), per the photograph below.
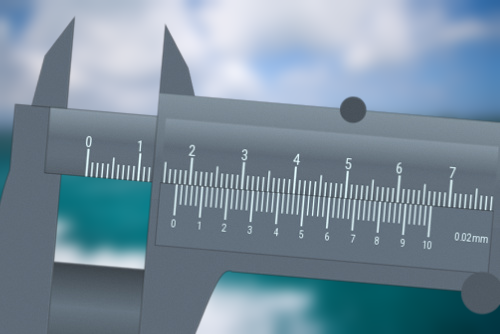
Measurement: 17.5 mm
